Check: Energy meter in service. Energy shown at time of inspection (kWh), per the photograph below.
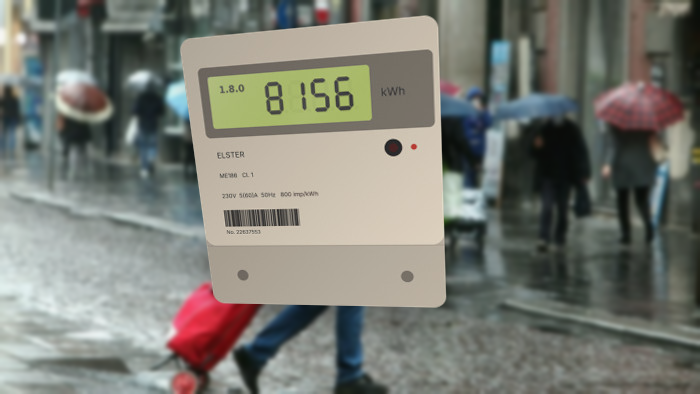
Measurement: 8156 kWh
